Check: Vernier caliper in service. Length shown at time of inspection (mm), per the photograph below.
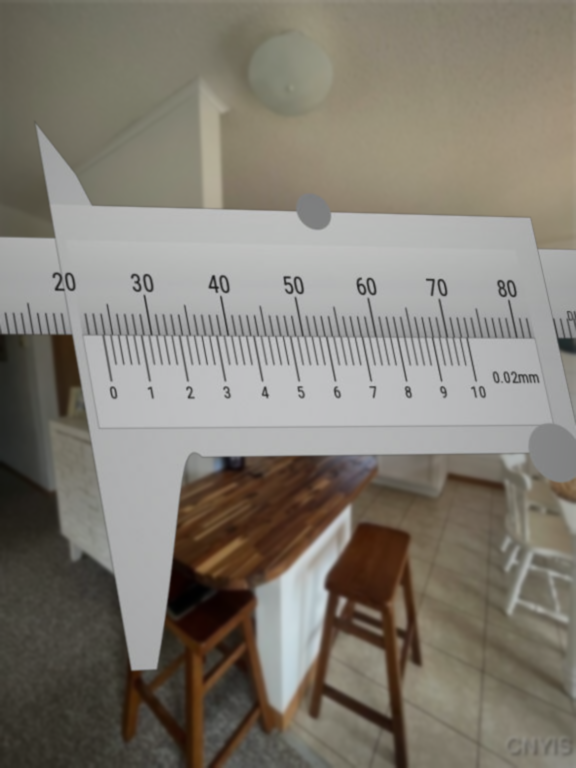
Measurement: 23.8 mm
